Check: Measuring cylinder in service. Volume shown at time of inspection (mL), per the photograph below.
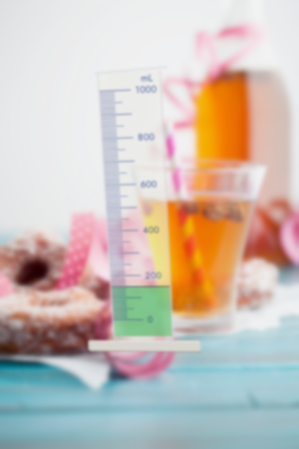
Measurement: 150 mL
